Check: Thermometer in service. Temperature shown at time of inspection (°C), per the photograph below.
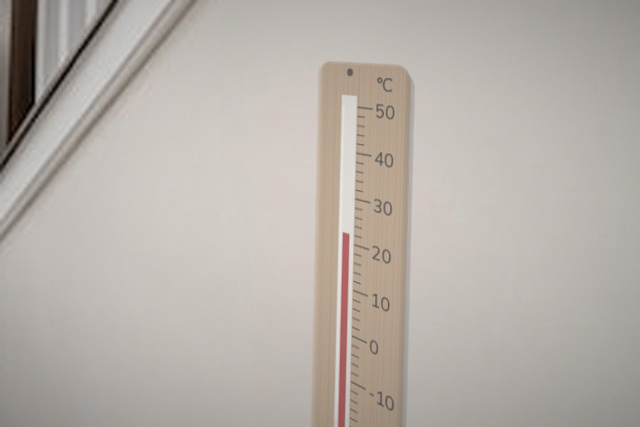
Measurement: 22 °C
